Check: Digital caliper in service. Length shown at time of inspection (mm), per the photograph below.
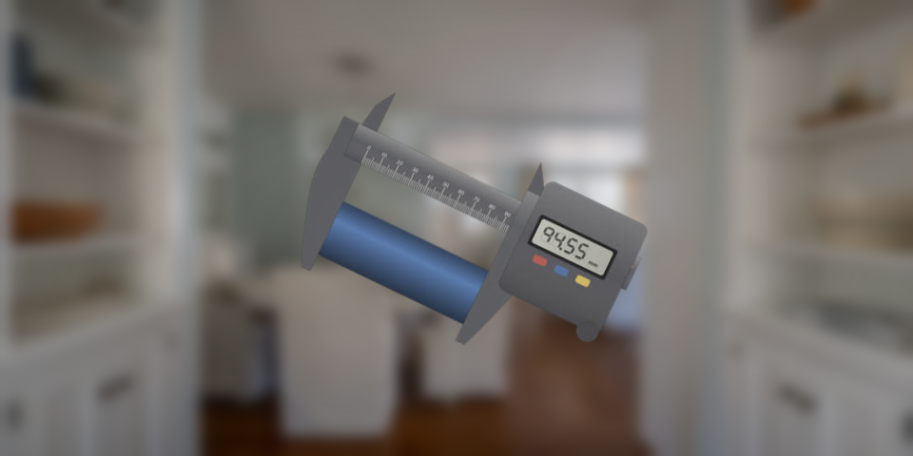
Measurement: 94.55 mm
